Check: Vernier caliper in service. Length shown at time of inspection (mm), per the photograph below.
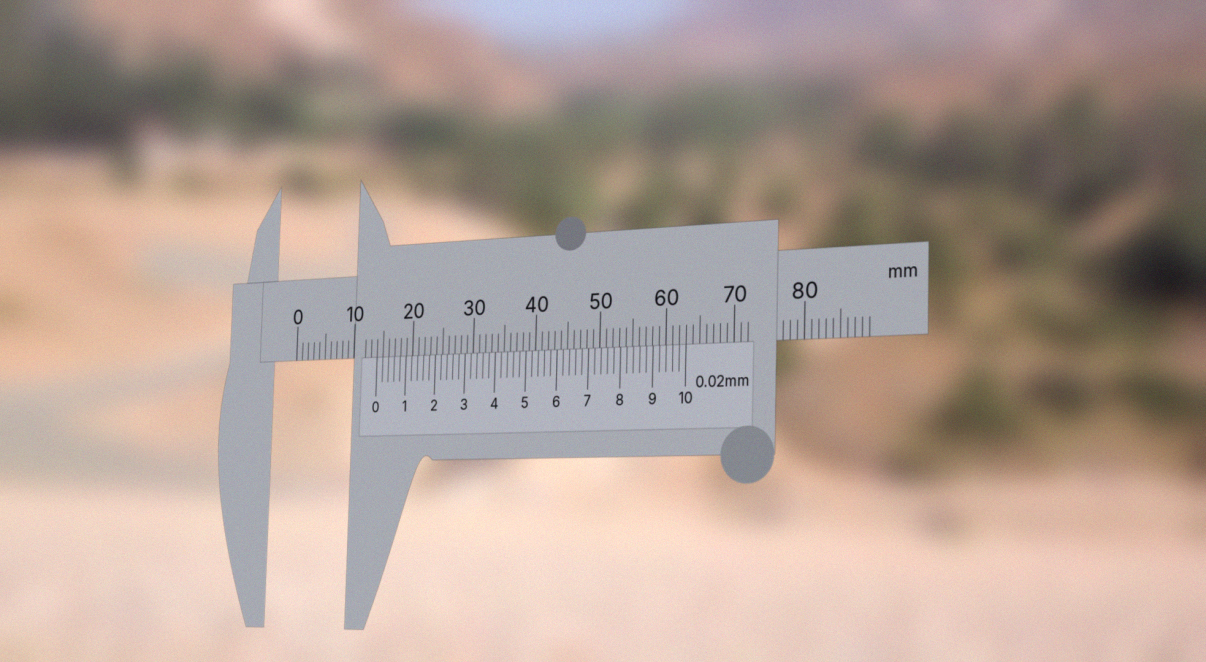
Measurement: 14.0 mm
